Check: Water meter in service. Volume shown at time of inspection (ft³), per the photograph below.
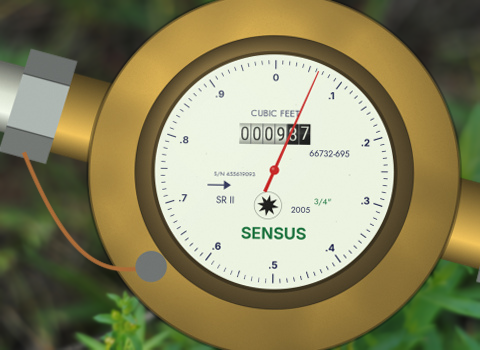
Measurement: 987.06 ft³
